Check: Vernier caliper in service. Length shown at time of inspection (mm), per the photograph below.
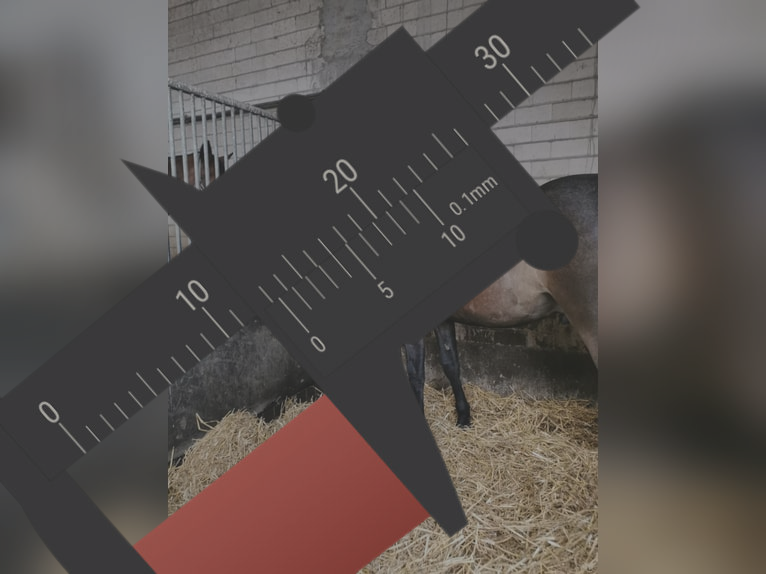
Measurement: 13.4 mm
